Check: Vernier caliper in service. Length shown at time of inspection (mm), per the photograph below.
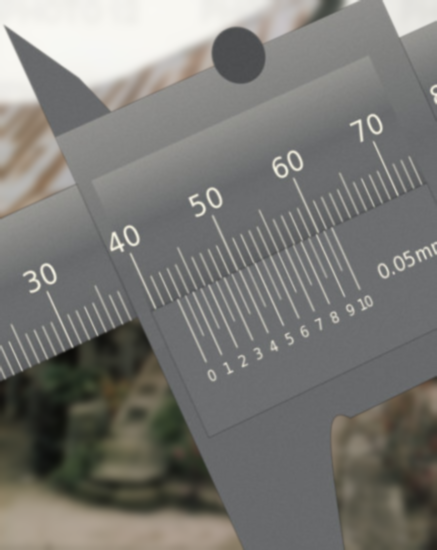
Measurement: 42.6 mm
